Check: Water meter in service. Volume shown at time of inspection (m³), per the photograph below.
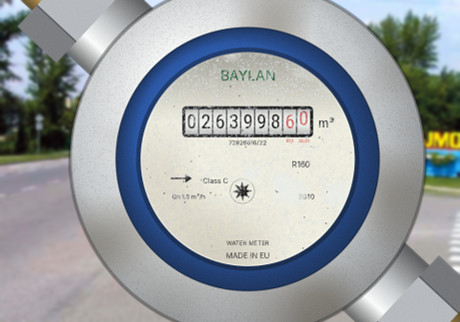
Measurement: 263998.60 m³
